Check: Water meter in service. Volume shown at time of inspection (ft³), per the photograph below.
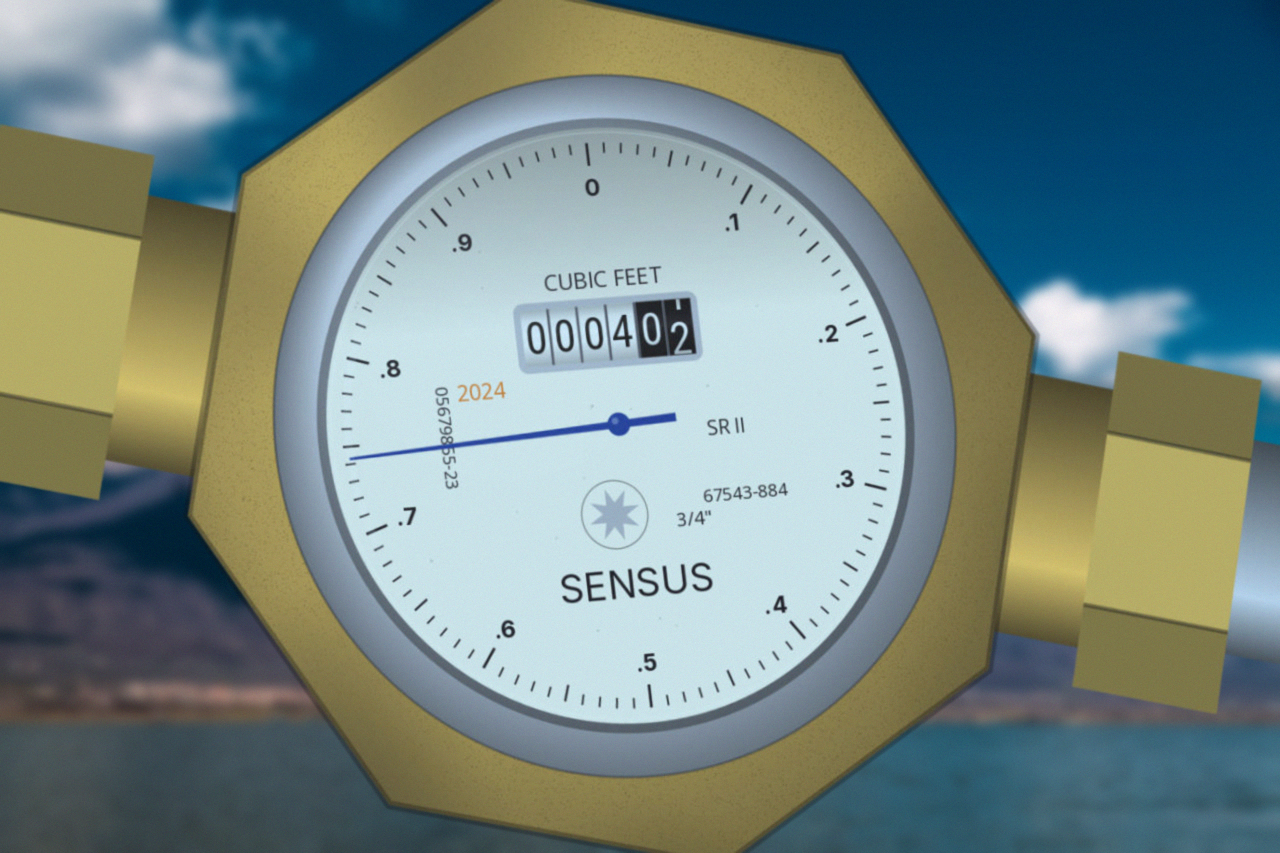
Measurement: 401.74 ft³
